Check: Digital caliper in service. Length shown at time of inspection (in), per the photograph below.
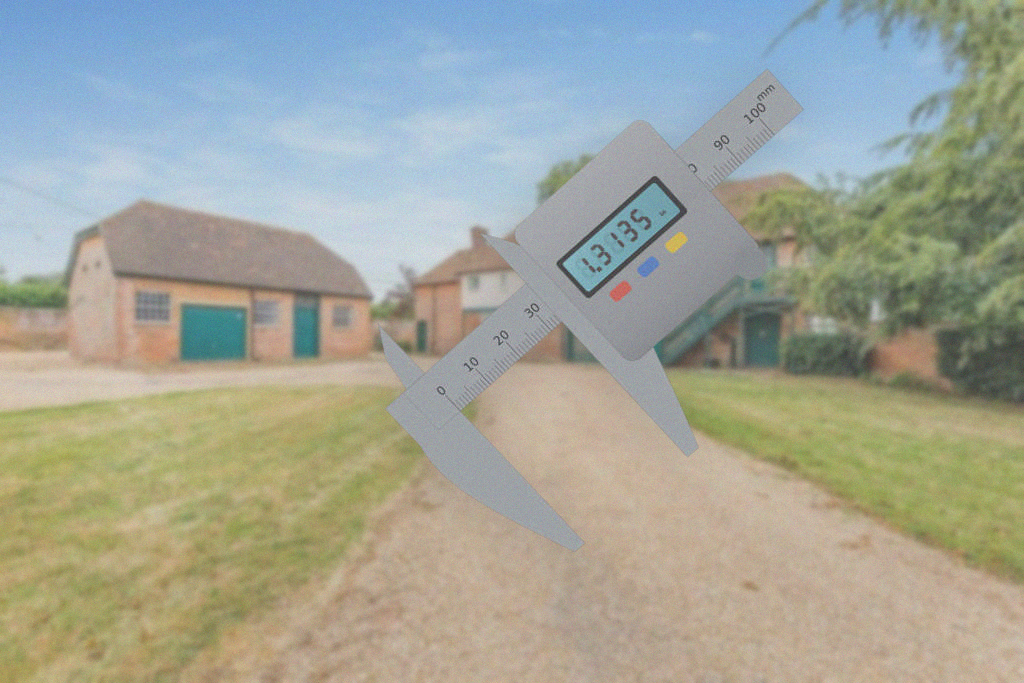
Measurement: 1.3135 in
